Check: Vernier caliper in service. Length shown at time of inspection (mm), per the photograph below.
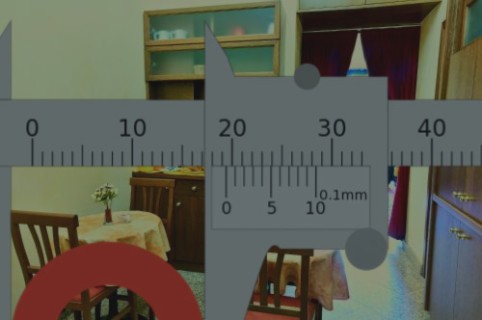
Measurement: 19.4 mm
